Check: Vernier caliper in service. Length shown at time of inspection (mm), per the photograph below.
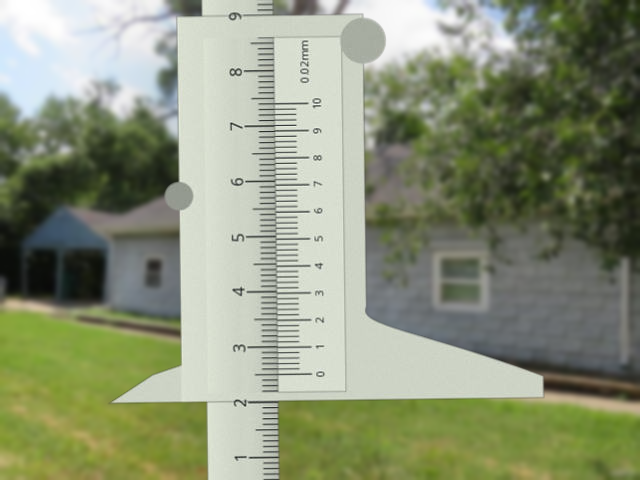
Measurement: 25.0 mm
